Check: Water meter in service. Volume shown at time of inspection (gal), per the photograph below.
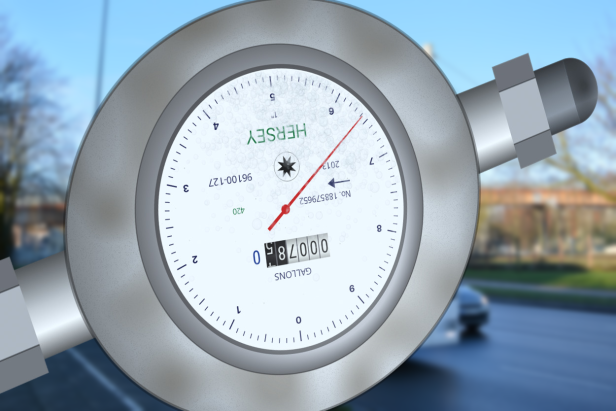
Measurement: 7846.4 gal
